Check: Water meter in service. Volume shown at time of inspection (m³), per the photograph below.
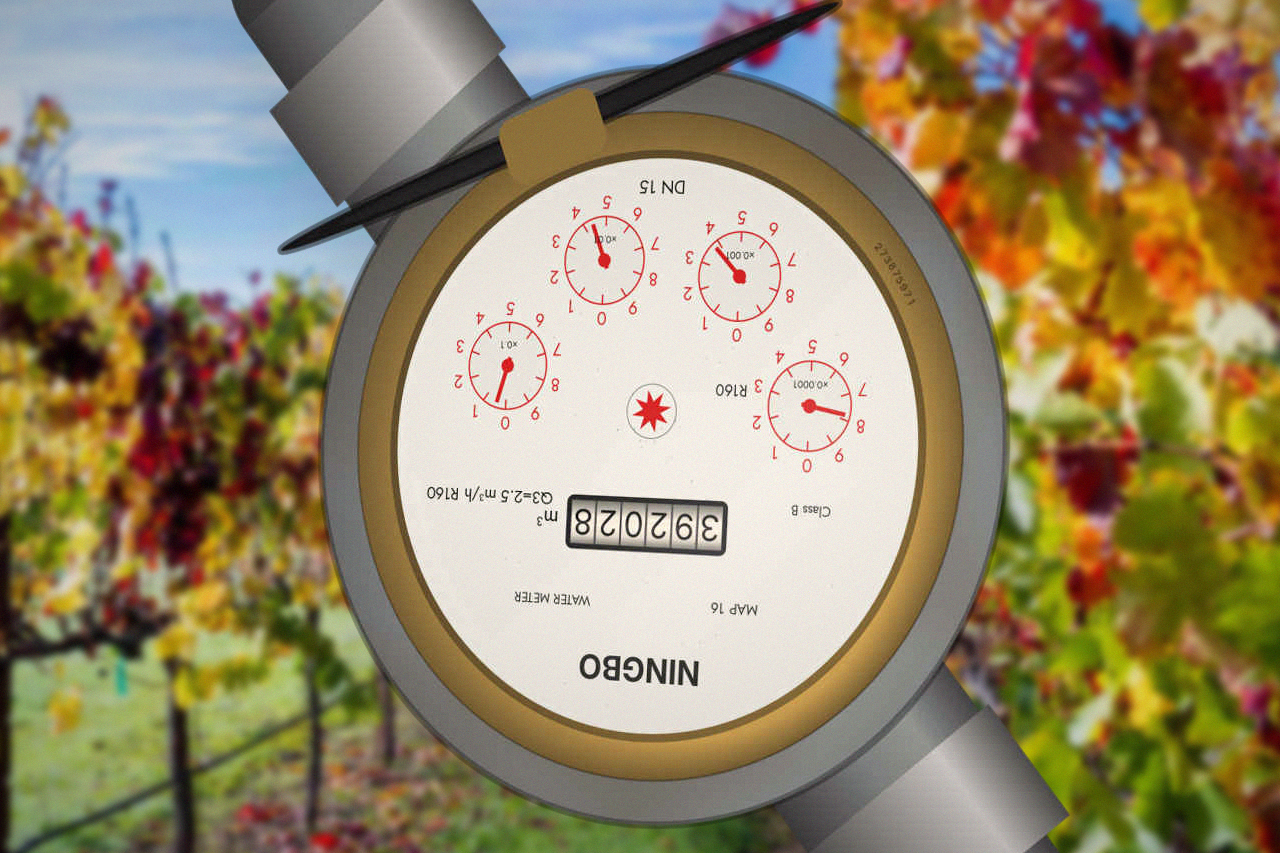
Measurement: 392028.0437 m³
